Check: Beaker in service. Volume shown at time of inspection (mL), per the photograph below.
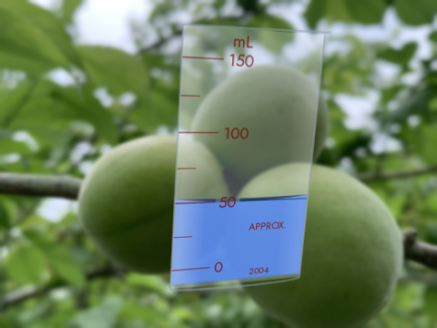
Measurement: 50 mL
